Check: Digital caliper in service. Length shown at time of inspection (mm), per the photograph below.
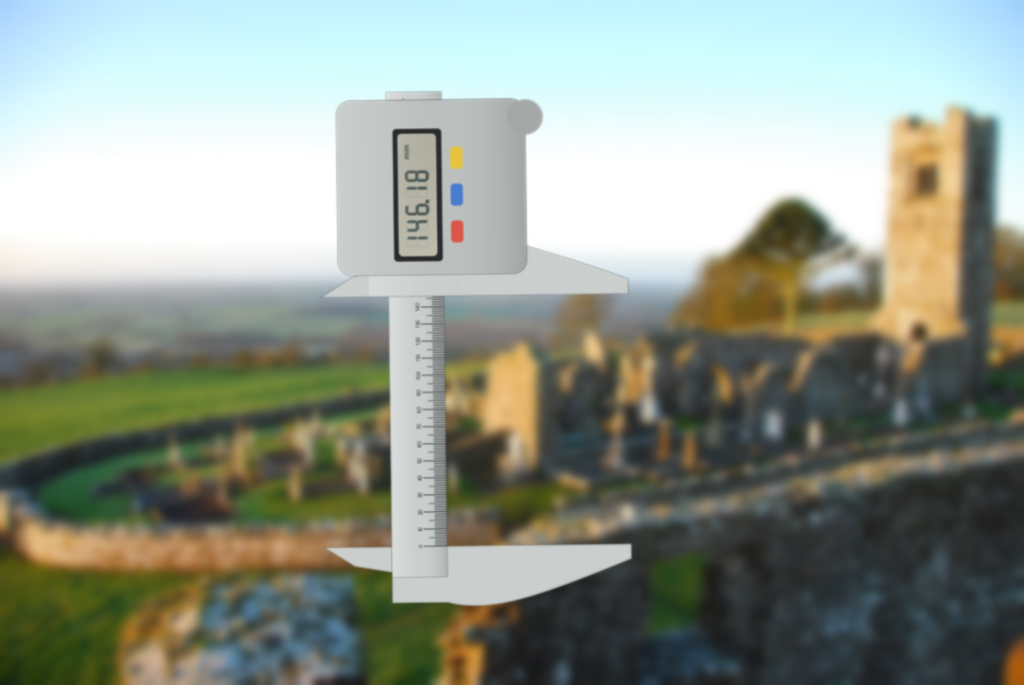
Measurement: 146.18 mm
